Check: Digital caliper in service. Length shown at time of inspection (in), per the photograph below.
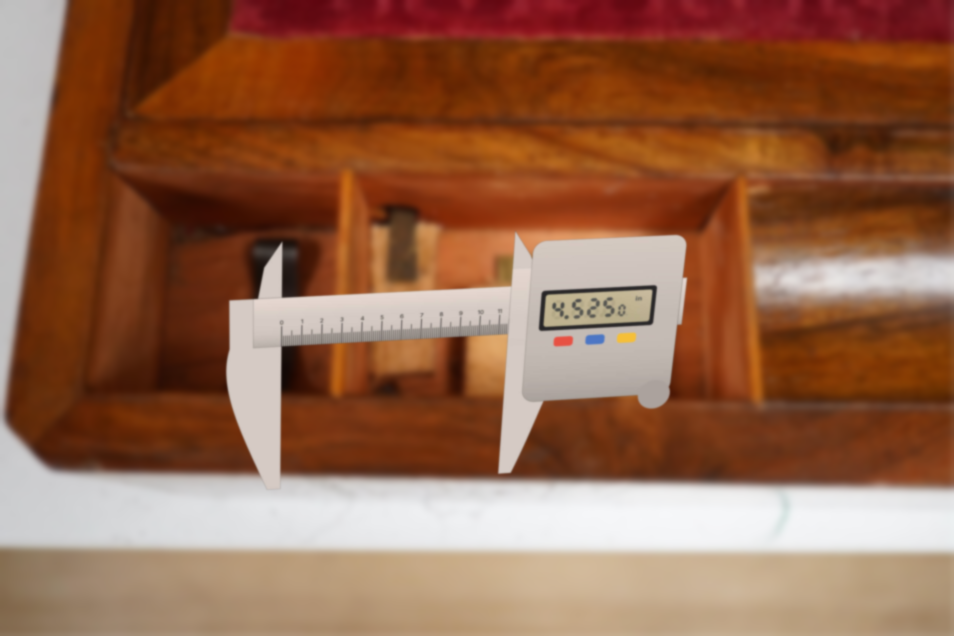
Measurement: 4.5250 in
